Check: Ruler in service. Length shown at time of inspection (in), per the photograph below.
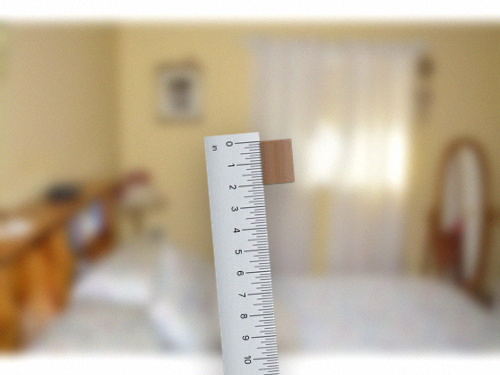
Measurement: 2 in
